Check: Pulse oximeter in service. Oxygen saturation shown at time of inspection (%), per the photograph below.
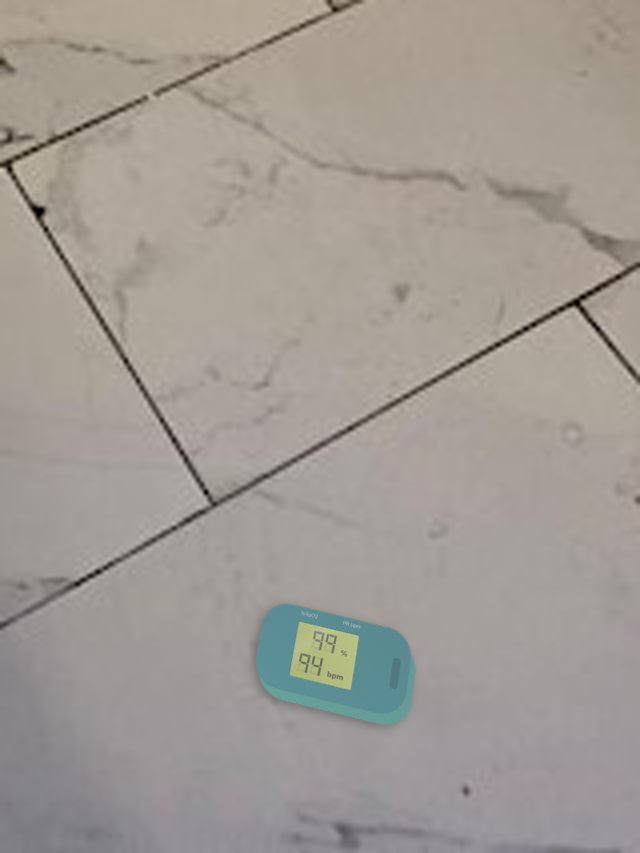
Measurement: 99 %
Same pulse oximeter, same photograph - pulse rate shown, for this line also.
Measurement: 94 bpm
